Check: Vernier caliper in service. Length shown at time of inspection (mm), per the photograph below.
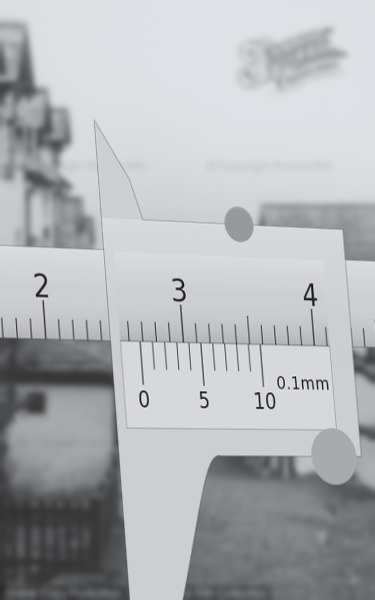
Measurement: 26.8 mm
